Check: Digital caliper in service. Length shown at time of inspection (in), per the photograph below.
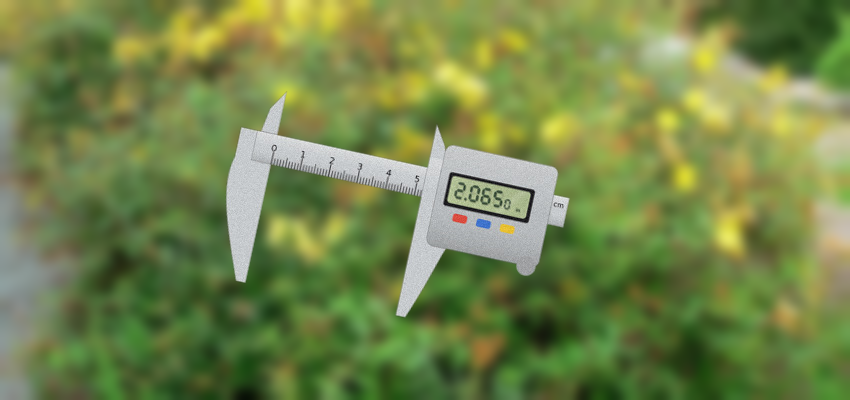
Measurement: 2.0650 in
